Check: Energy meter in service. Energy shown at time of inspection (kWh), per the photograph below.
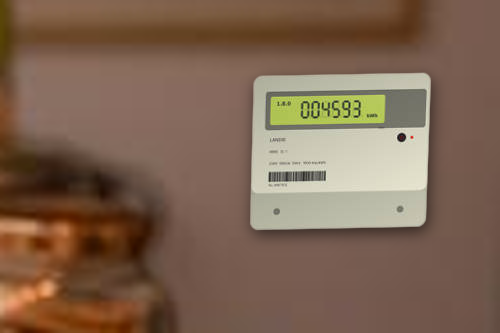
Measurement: 4593 kWh
